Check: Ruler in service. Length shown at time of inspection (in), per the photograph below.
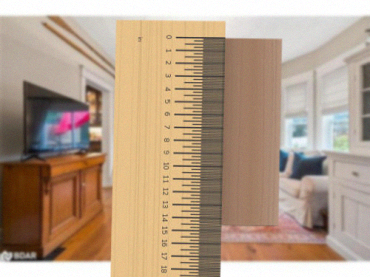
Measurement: 14.5 in
